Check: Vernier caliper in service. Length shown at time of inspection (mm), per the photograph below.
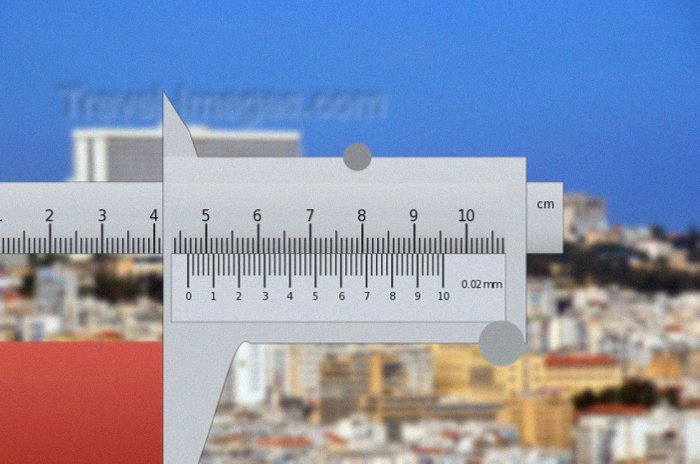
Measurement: 46.5 mm
